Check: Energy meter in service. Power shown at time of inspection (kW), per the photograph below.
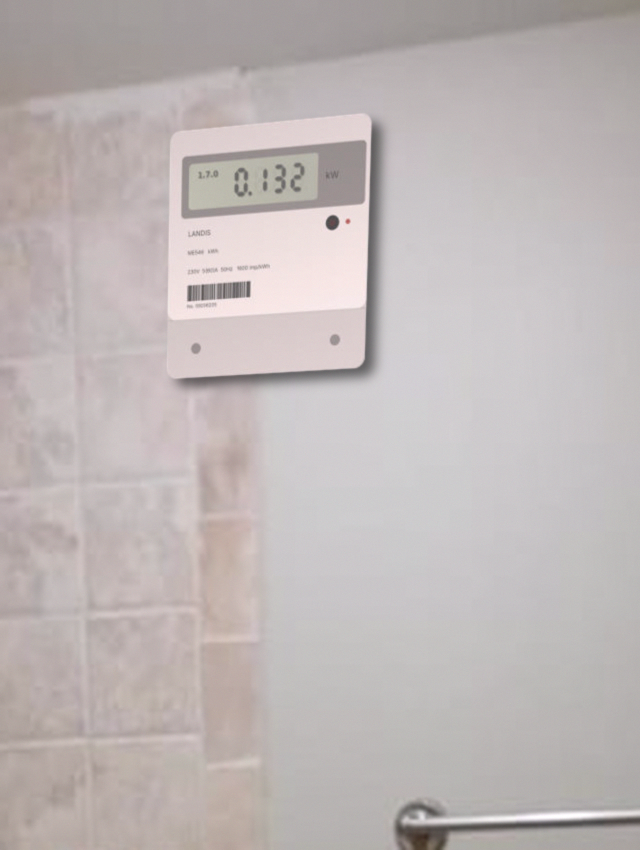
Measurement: 0.132 kW
